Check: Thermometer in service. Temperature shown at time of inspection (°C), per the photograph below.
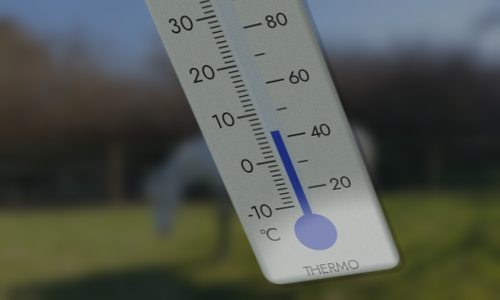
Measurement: 6 °C
